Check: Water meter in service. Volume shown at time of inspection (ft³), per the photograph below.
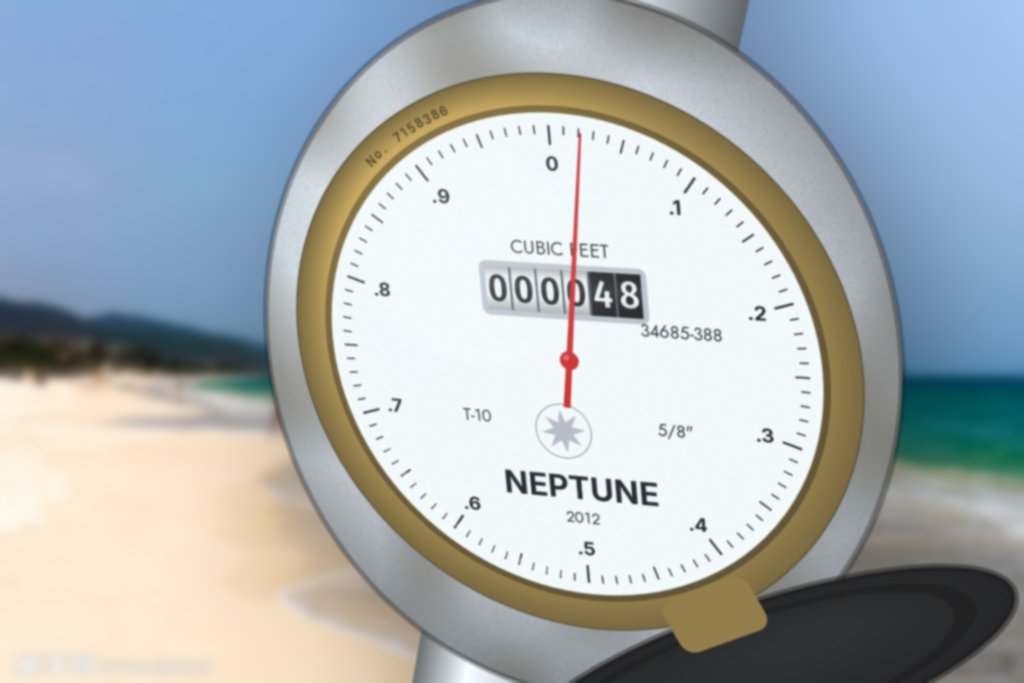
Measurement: 48.02 ft³
